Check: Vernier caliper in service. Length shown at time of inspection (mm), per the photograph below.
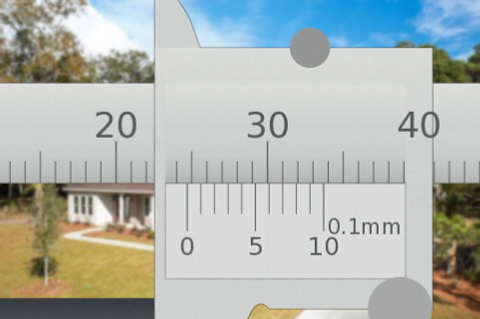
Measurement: 24.7 mm
